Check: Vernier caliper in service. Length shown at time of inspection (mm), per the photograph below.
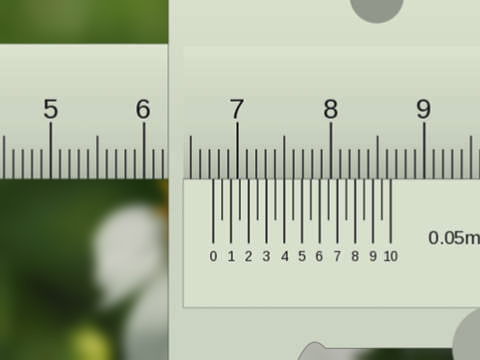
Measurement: 67.4 mm
